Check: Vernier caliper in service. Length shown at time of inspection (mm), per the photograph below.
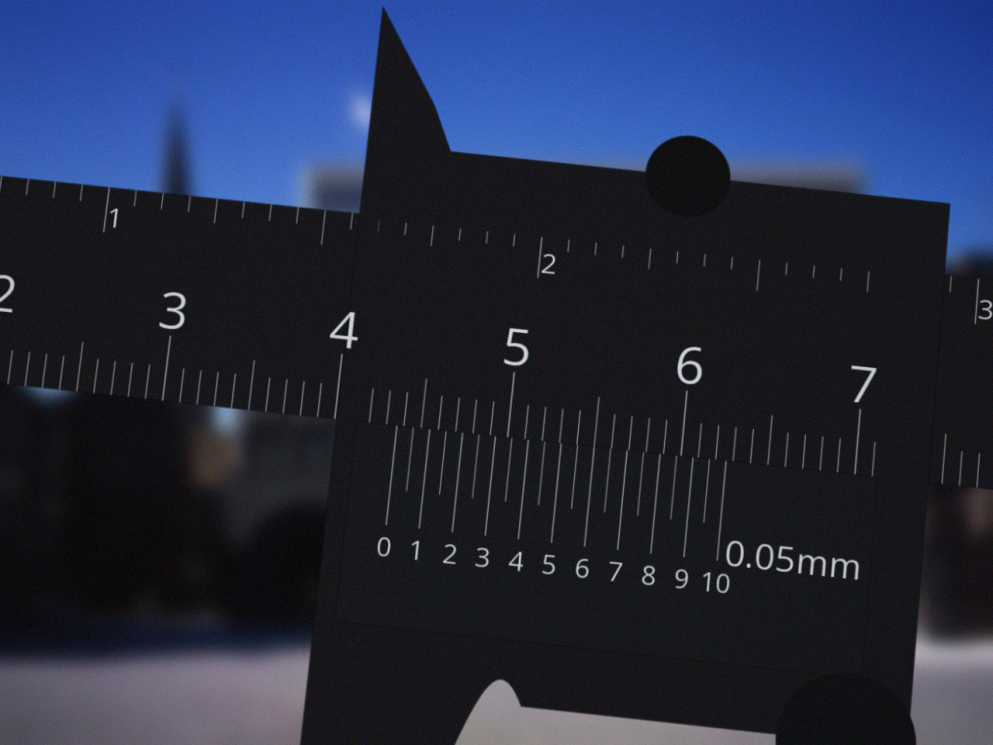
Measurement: 43.6 mm
